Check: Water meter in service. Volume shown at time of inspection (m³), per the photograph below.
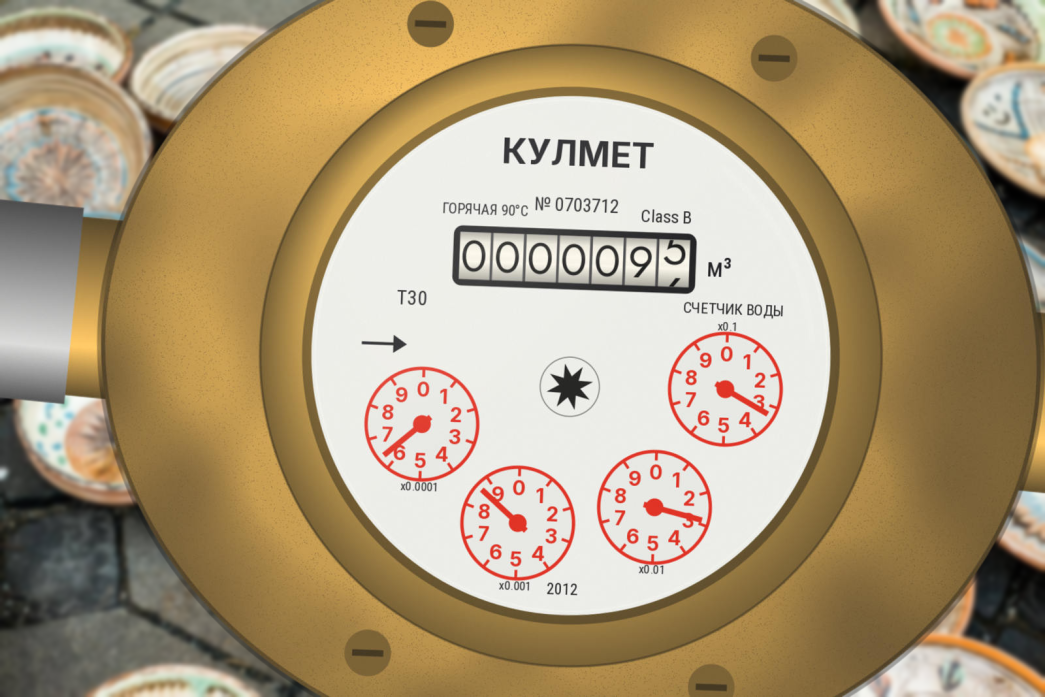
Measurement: 95.3286 m³
